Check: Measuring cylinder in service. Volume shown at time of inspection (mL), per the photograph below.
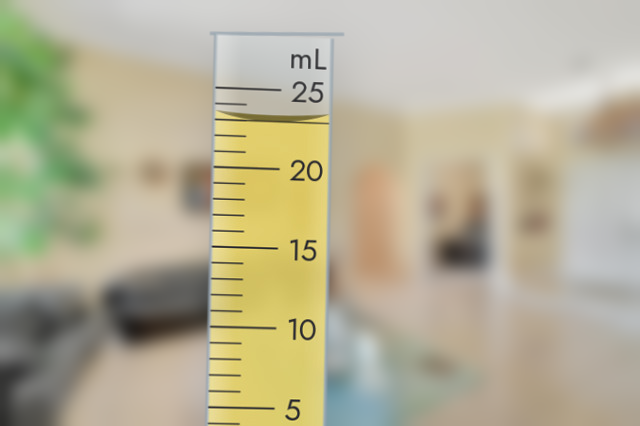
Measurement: 23 mL
